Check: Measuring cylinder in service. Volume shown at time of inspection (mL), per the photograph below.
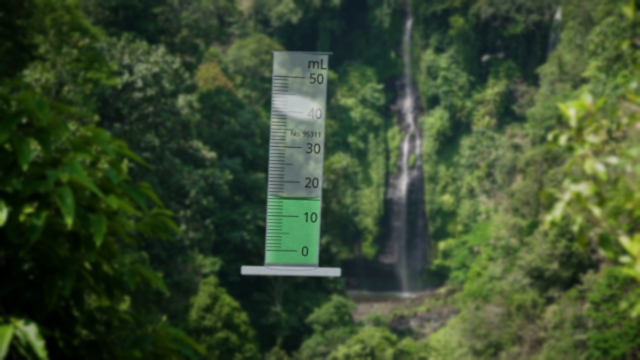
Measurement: 15 mL
